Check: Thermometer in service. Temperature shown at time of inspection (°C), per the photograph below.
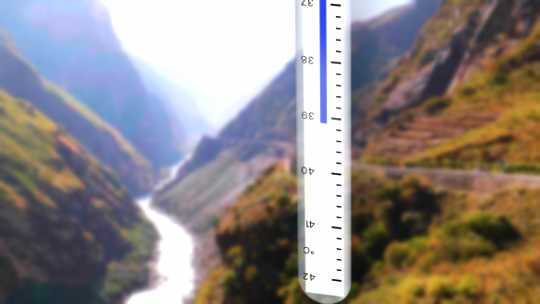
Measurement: 39.1 °C
